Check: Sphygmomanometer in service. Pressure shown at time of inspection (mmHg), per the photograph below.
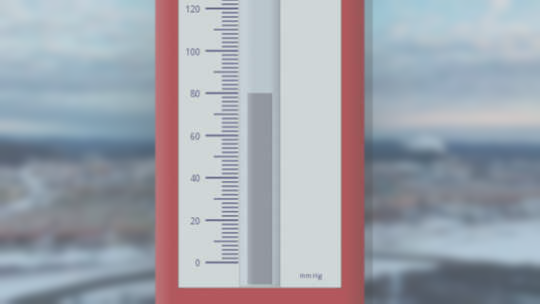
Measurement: 80 mmHg
